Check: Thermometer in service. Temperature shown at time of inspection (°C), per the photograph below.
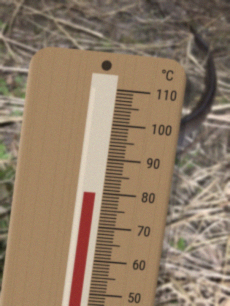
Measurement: 80 °C
